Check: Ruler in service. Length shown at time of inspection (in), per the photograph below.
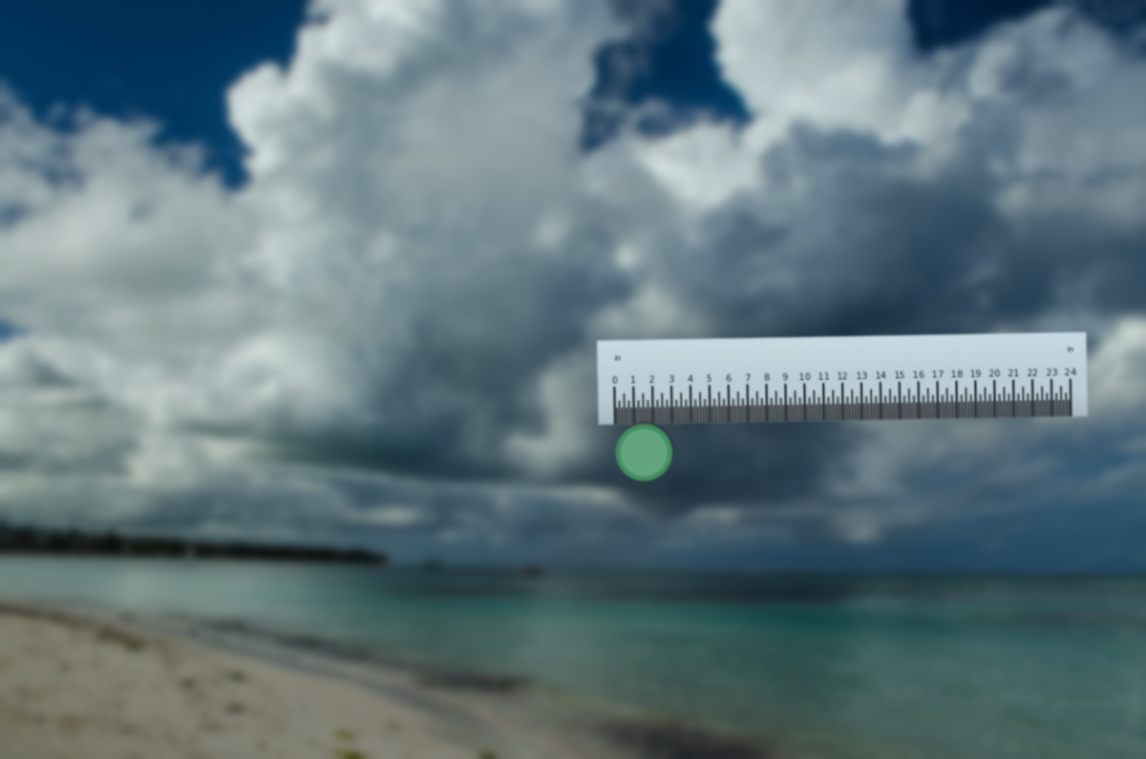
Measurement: 3 in
